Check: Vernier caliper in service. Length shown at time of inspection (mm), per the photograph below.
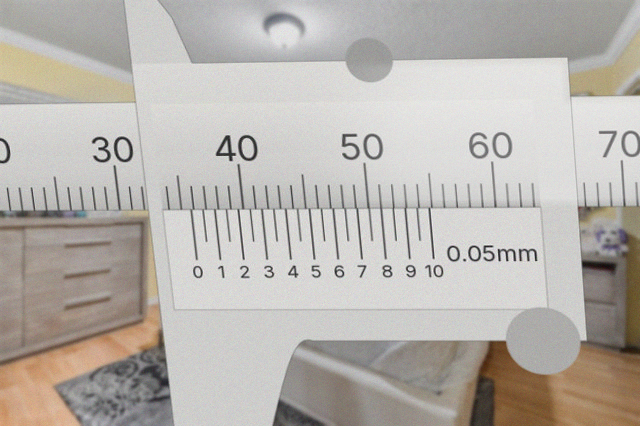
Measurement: 35.8 mm
